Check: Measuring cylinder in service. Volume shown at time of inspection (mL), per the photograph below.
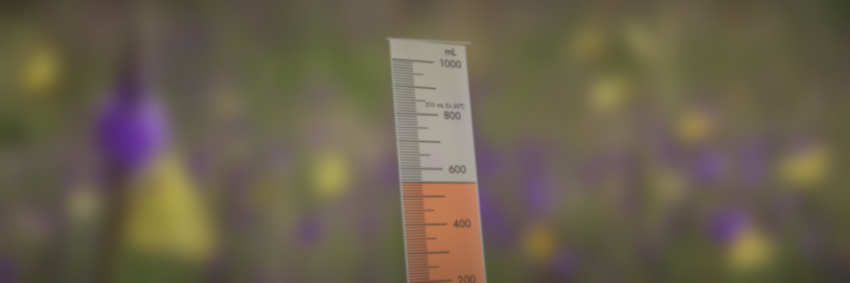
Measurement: 550 mL
